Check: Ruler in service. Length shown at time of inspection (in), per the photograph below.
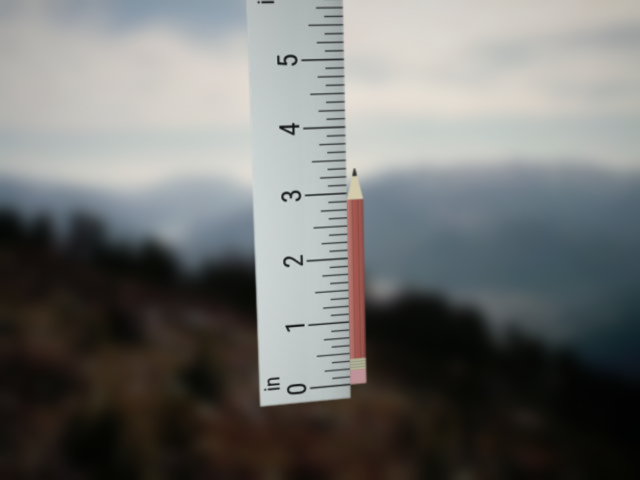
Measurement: 3.375 in
